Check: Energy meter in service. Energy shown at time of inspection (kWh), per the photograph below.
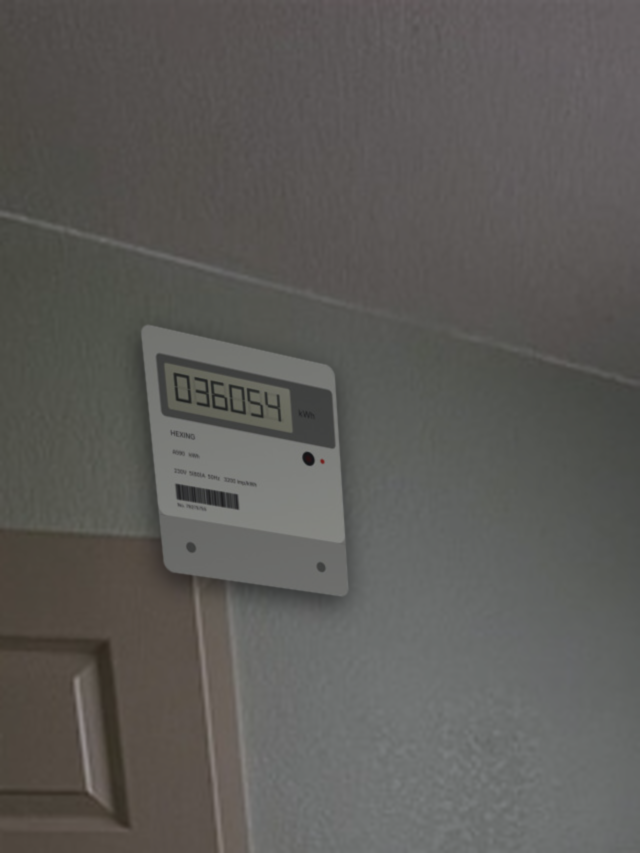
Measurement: 36054 kWh
